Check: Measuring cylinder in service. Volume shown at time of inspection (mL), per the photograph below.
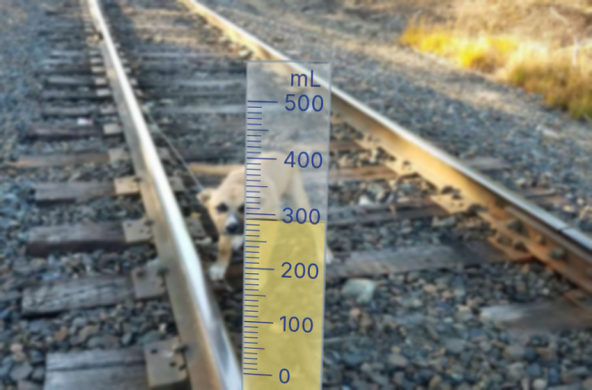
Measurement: 290 mL
